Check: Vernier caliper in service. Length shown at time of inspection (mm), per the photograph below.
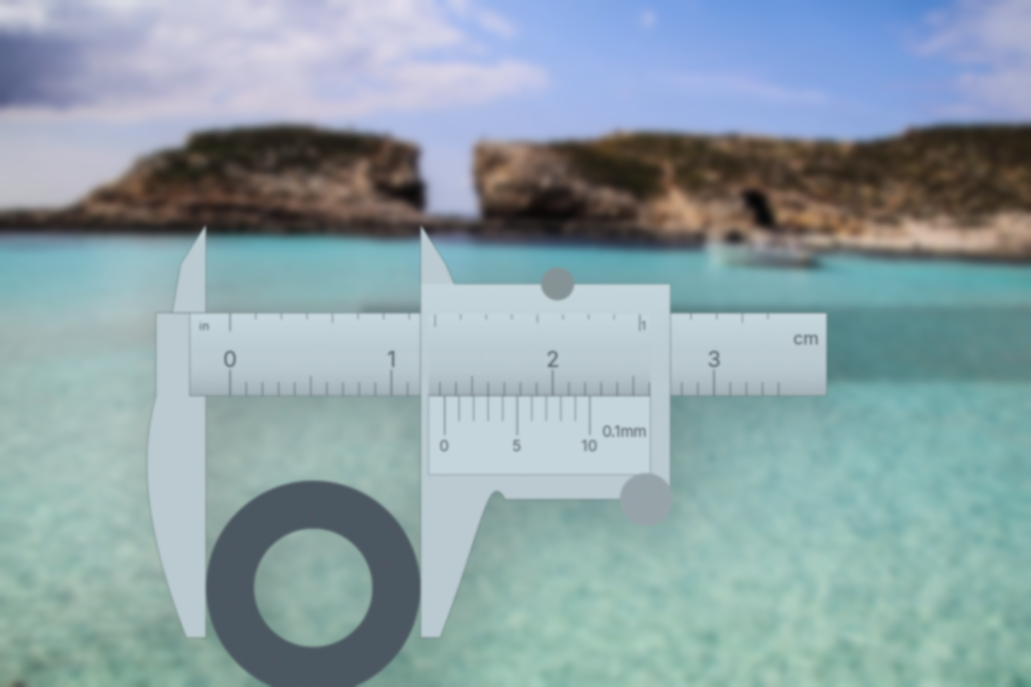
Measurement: 13.3 mm
